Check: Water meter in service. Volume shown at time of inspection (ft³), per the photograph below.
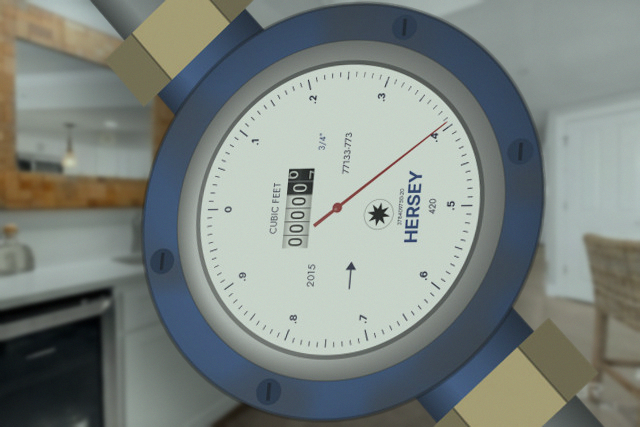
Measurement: 6.39 ft³
